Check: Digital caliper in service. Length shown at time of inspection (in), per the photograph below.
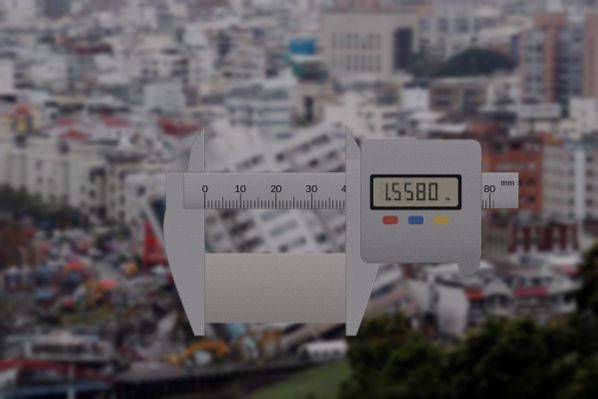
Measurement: 1.5580 in
